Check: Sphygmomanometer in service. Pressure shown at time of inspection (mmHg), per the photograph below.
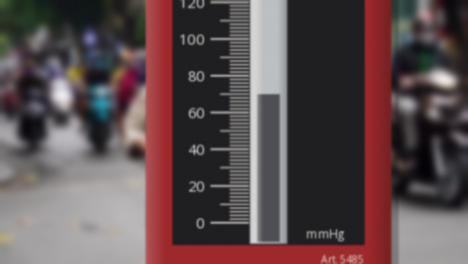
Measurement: 70 mmHg
